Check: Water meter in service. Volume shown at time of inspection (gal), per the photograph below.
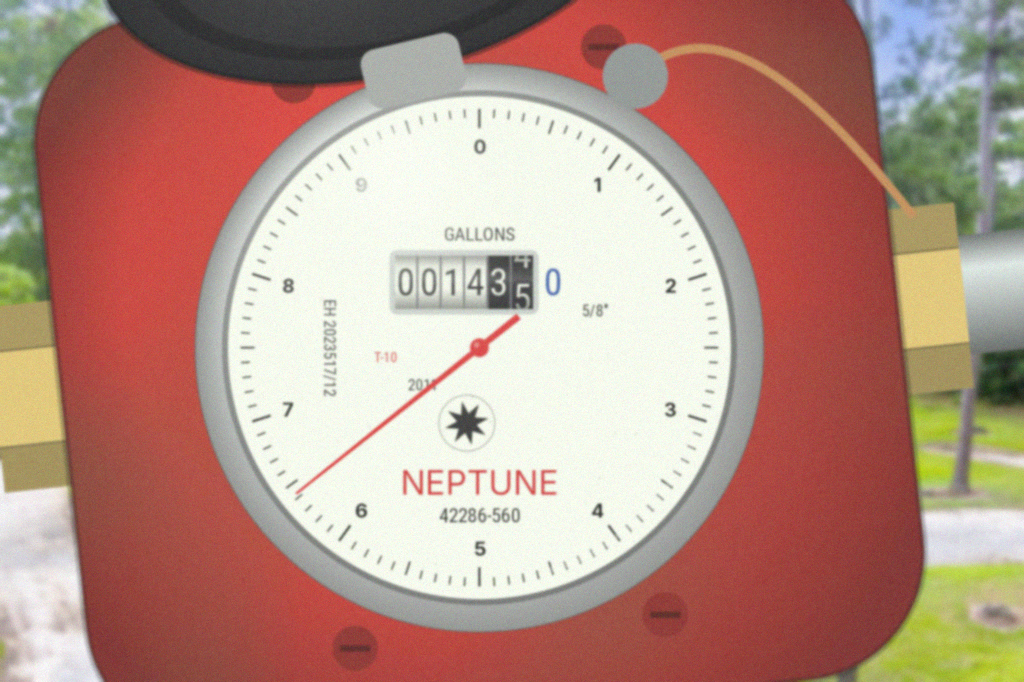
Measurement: 14346.4 gal
